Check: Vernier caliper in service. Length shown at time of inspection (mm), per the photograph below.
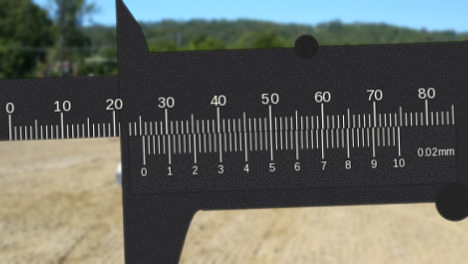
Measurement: 25.5 mm
